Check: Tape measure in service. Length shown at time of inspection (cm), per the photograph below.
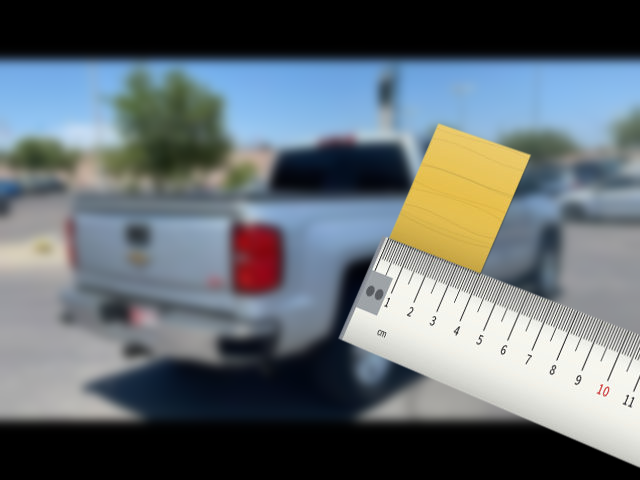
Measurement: 4 cm
